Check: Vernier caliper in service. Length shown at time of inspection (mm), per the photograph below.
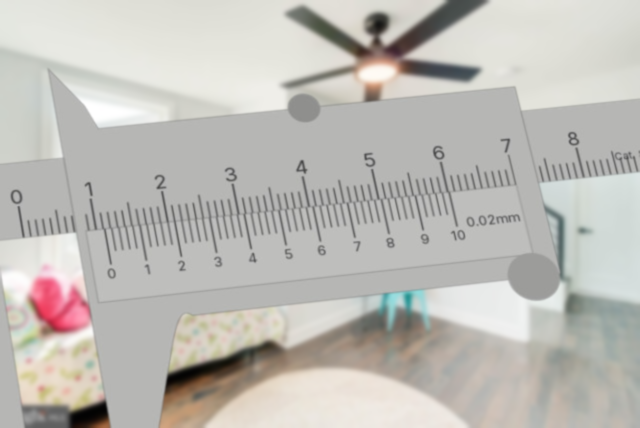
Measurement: 11.2 mm
